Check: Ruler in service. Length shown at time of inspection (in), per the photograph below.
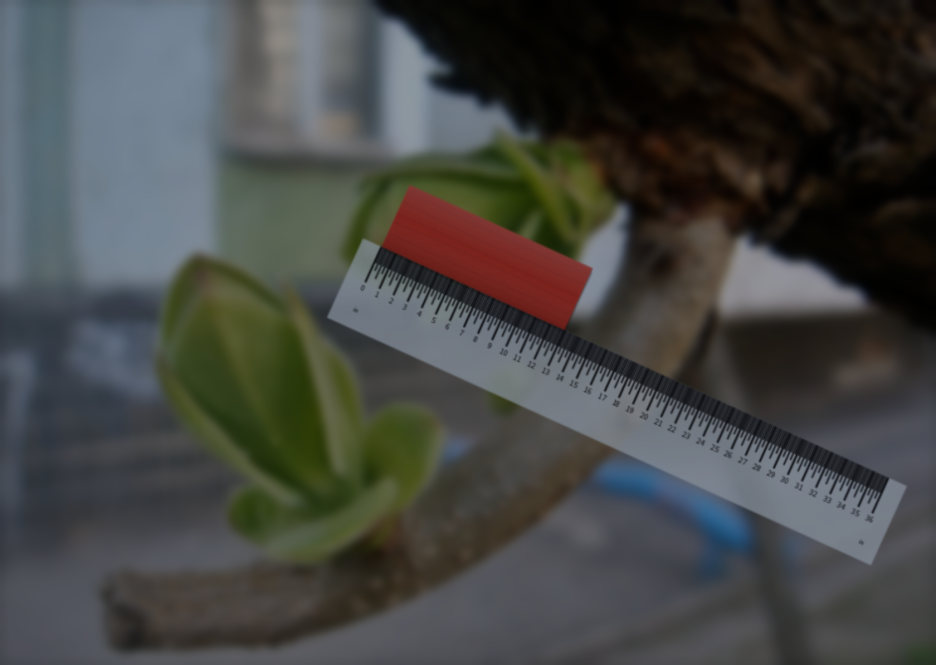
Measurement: 13 in
